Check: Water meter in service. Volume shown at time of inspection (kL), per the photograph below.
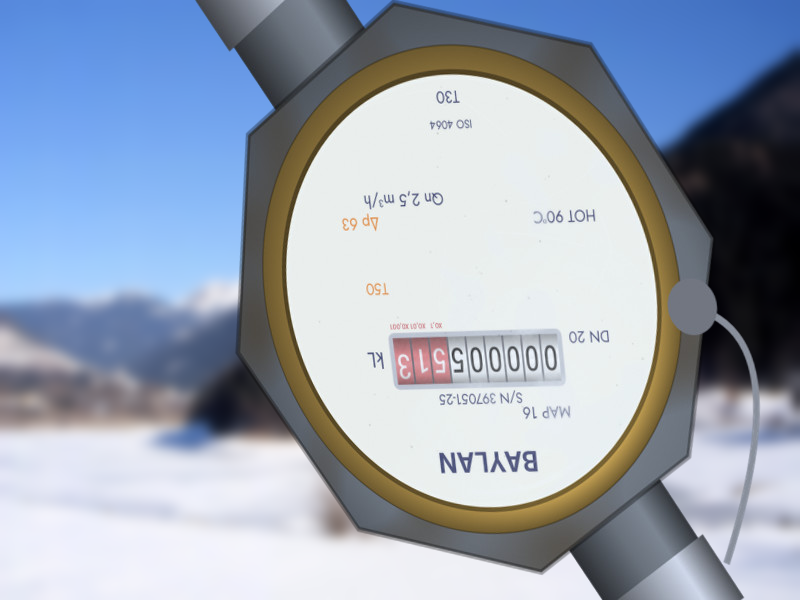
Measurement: 5.513 kL
